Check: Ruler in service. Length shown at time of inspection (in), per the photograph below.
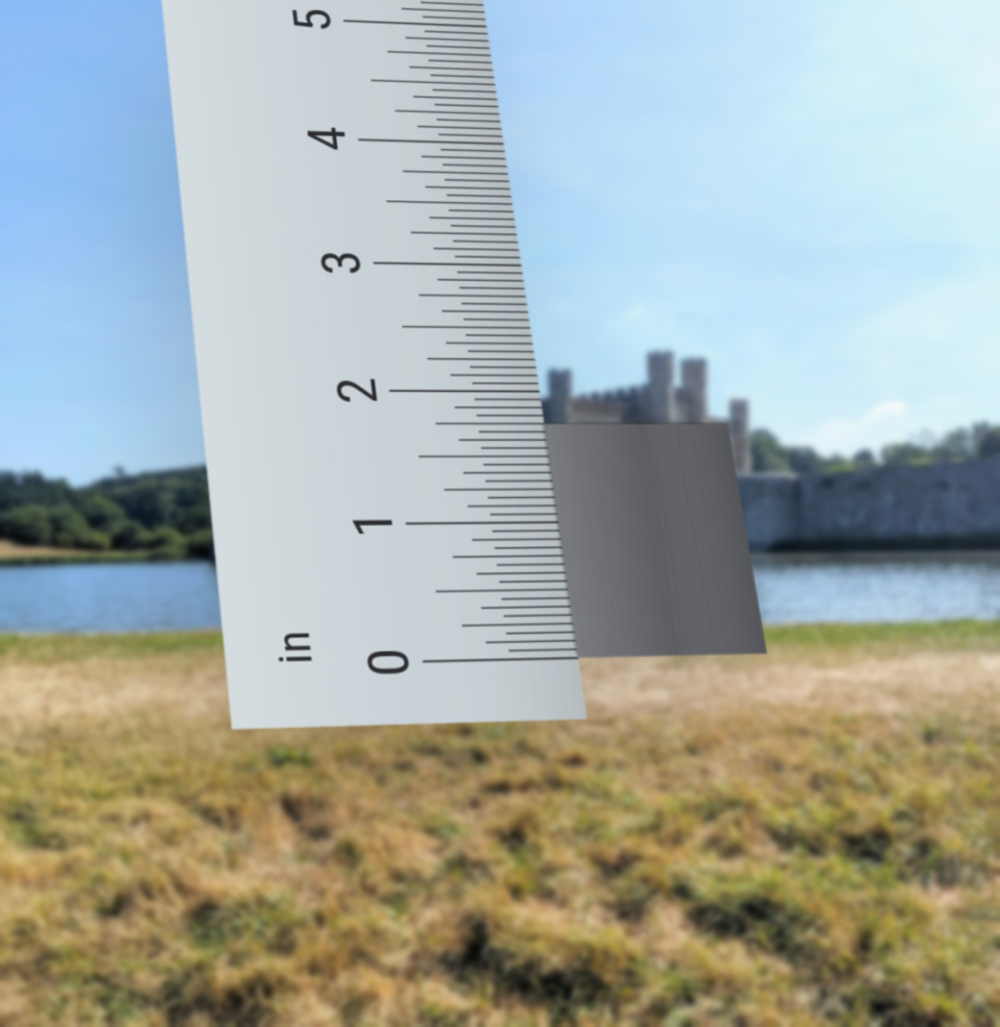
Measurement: 1.75 in
